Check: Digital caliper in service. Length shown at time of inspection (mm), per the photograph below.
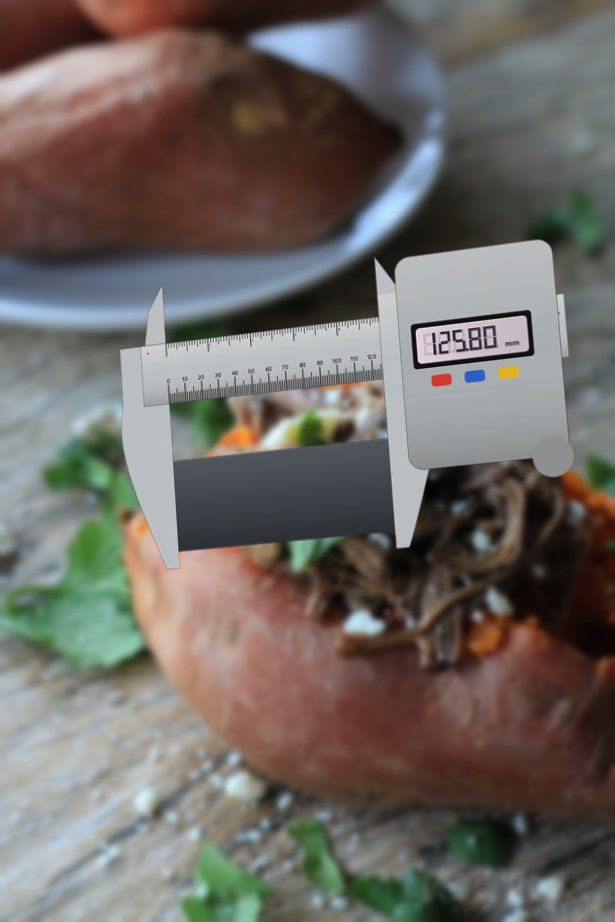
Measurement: 125.80 mm
